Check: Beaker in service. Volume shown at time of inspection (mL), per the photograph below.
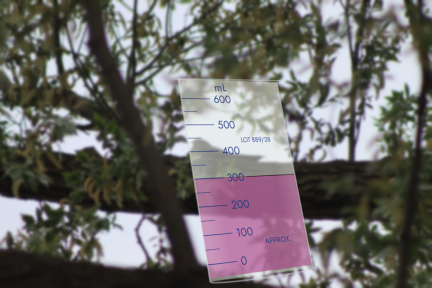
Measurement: 300 mL
